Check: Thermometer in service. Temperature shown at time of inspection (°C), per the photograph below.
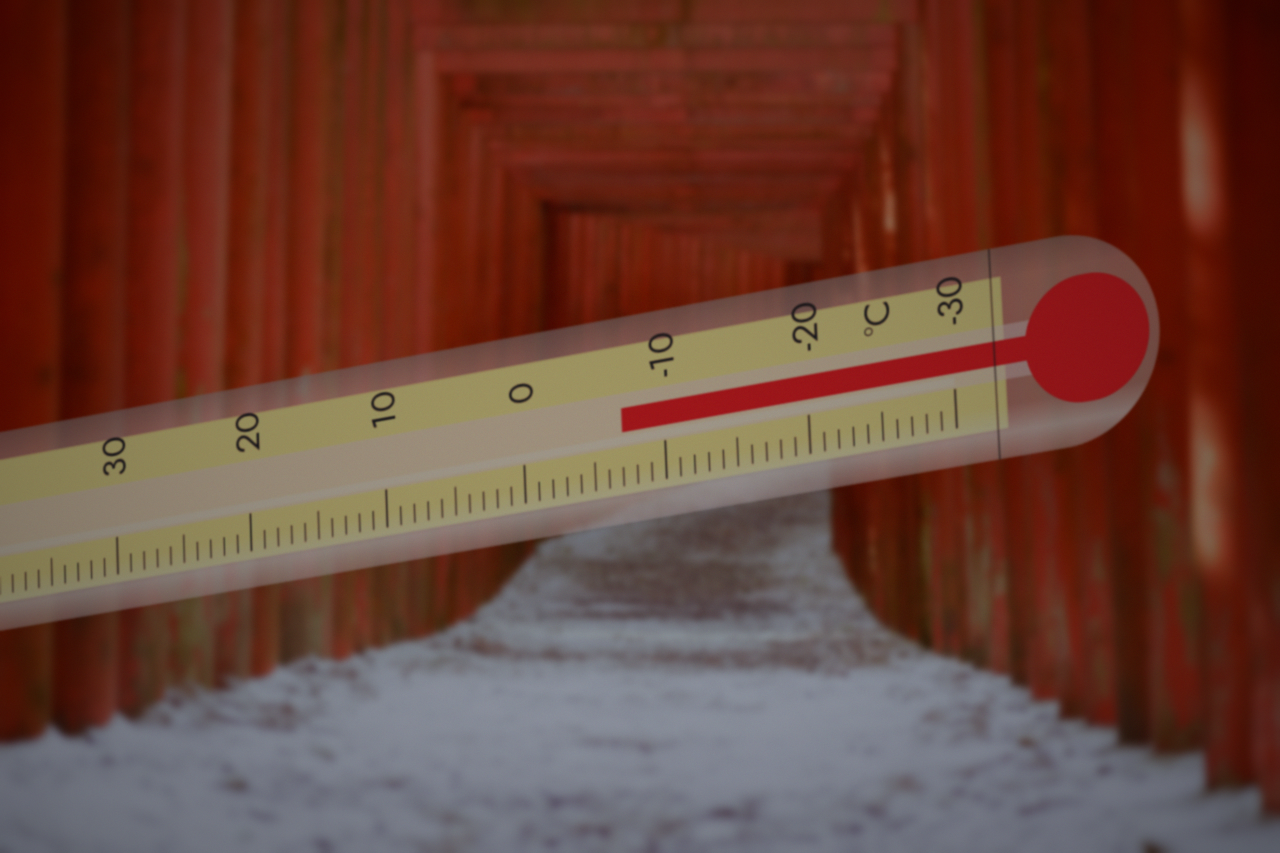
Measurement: -7 °C
